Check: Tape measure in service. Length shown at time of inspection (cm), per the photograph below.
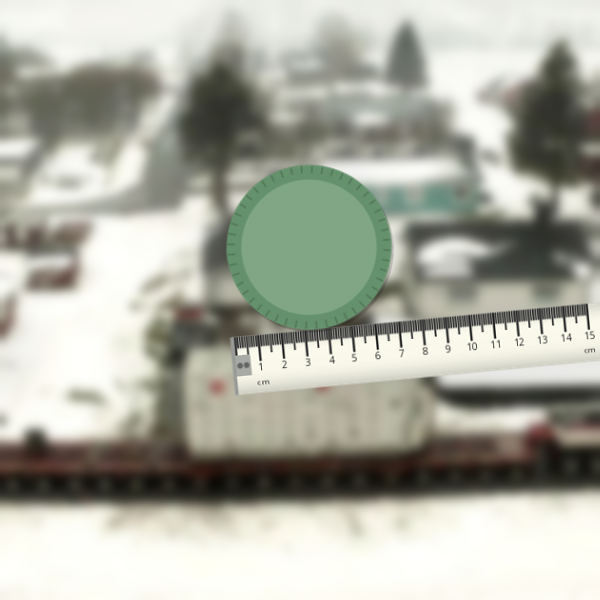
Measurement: 7 cm
